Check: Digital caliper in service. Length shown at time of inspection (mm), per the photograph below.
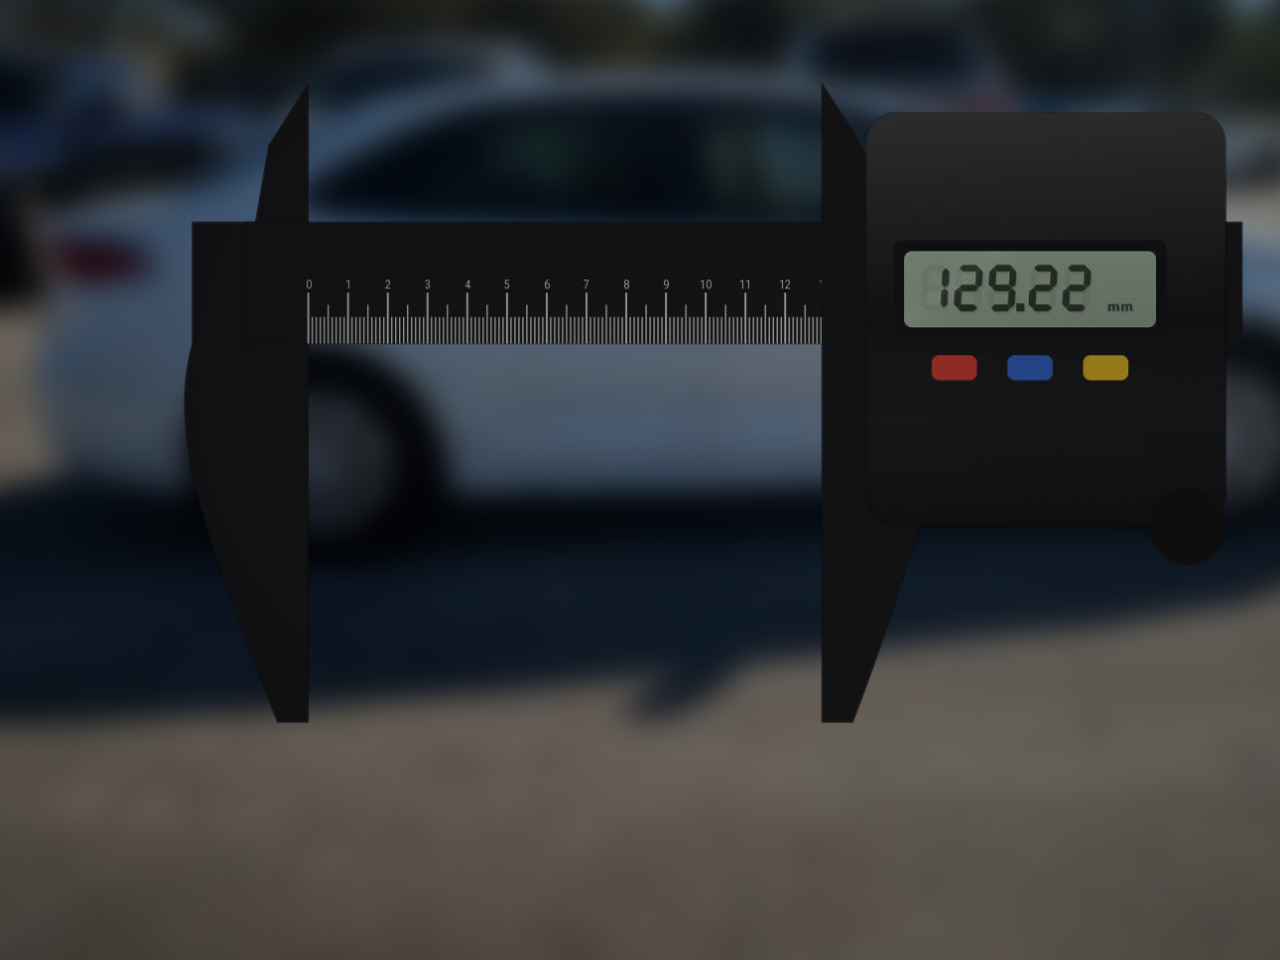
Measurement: 129.22 mm
